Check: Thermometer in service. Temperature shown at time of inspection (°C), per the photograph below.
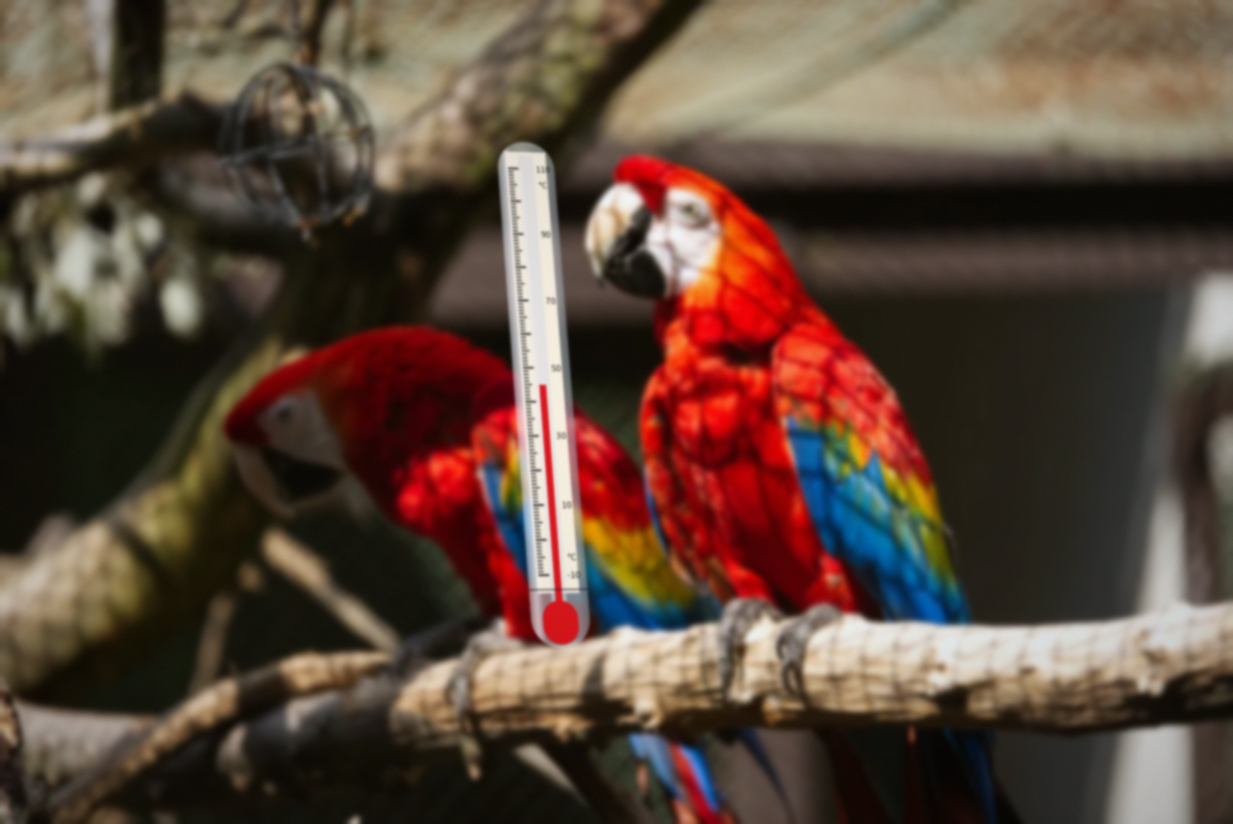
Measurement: 45 °C
